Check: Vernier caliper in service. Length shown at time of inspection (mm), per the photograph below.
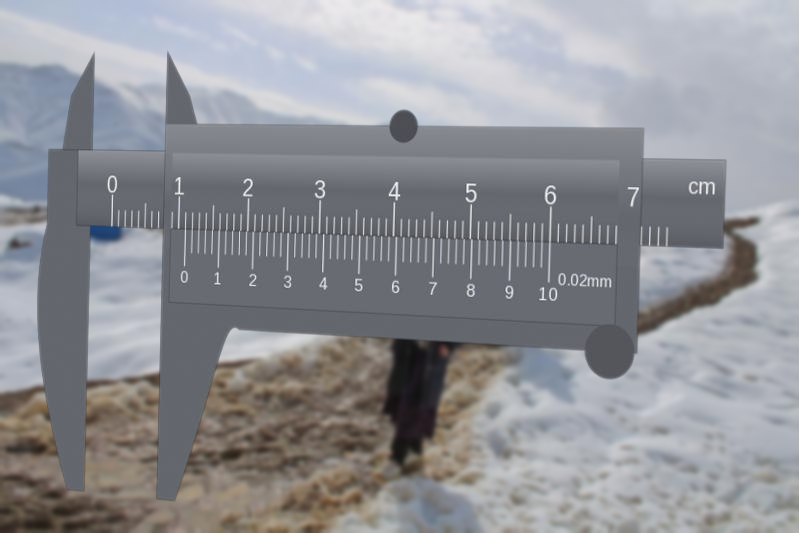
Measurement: 11.0 mm
